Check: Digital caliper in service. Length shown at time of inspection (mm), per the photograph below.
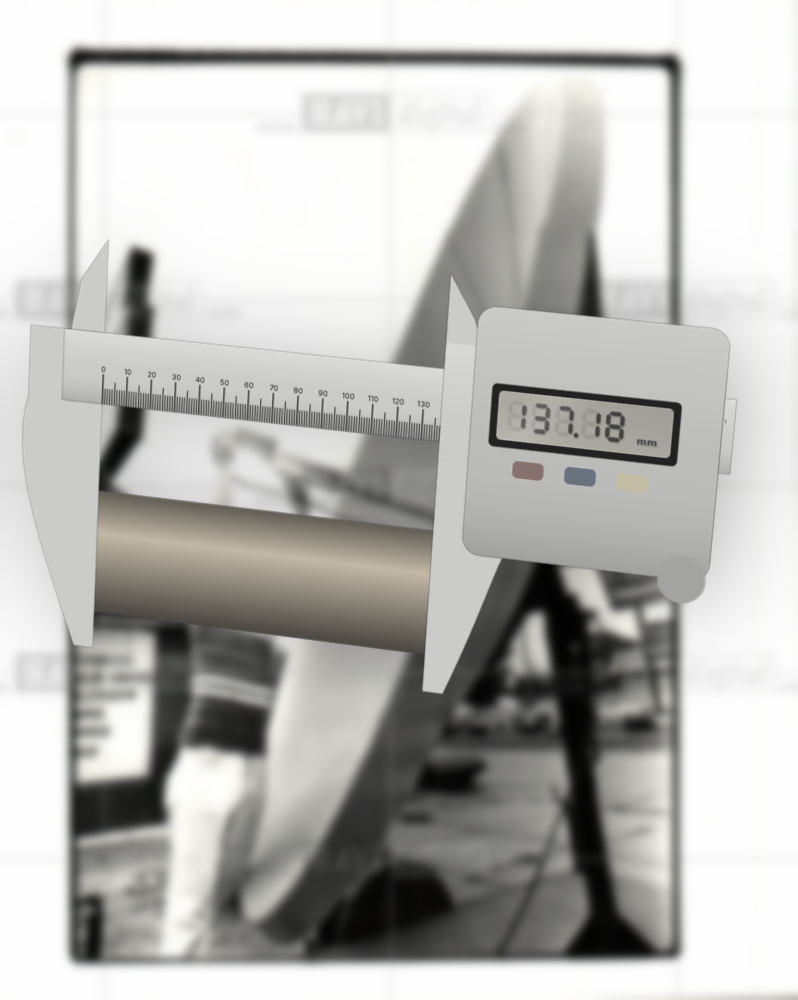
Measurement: 137.18 mm
